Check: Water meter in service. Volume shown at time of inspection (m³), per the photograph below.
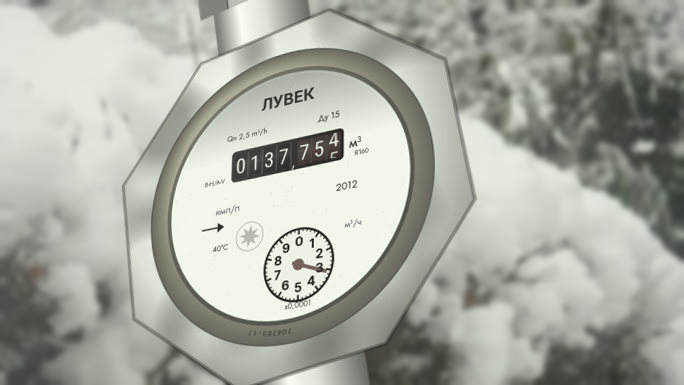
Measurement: 137.7543 m³
